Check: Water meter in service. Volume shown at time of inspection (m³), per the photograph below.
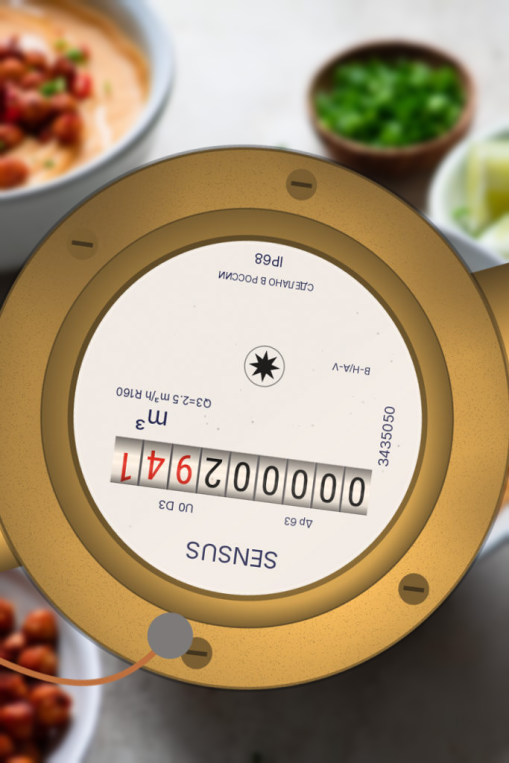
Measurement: 2.941 m³
